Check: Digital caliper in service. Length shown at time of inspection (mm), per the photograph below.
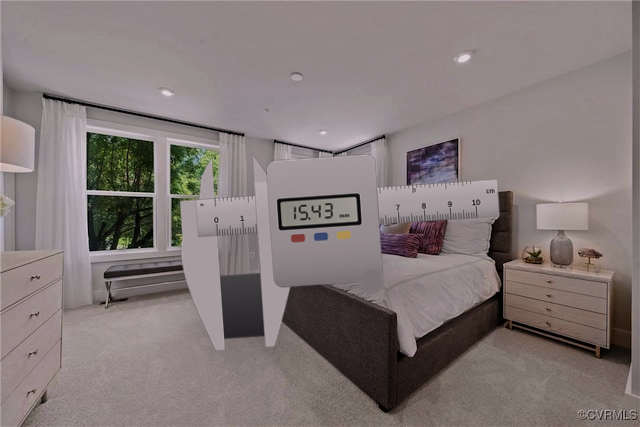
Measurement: 15.43 mm
